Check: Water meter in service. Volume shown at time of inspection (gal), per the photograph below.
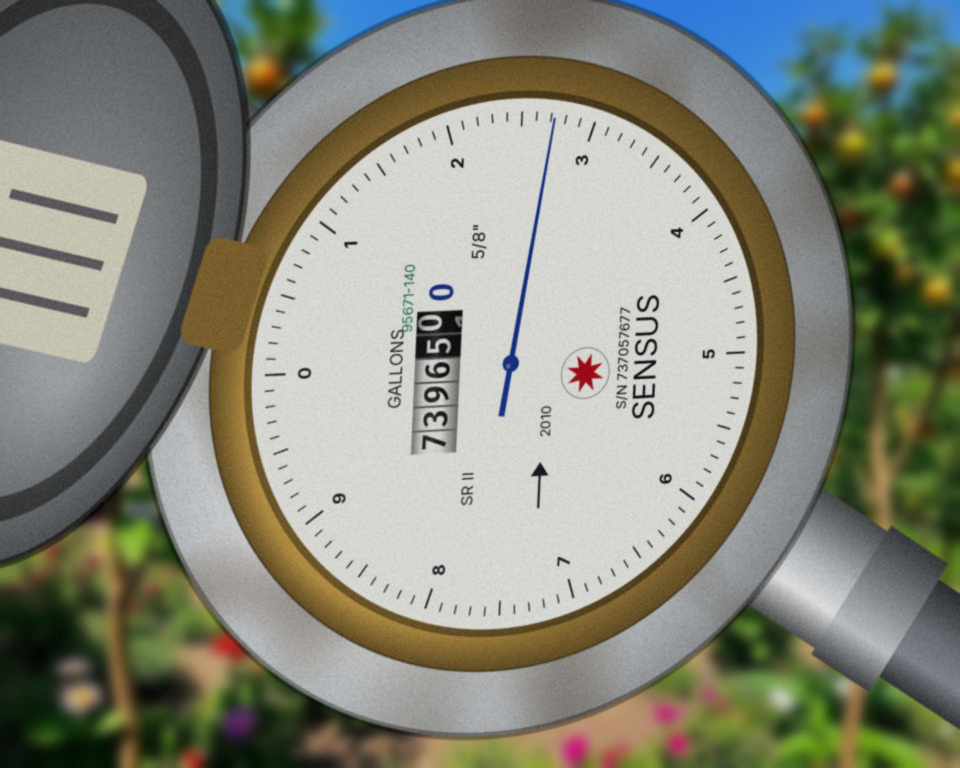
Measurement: 7396502.7 gal
